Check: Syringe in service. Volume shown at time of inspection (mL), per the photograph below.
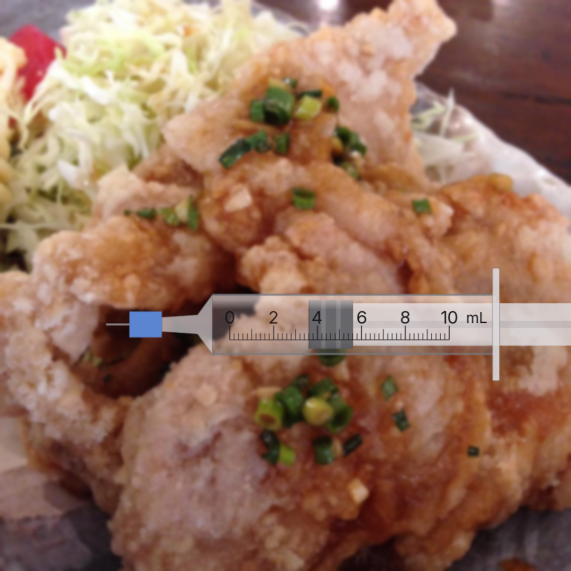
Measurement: 3.6 mL
